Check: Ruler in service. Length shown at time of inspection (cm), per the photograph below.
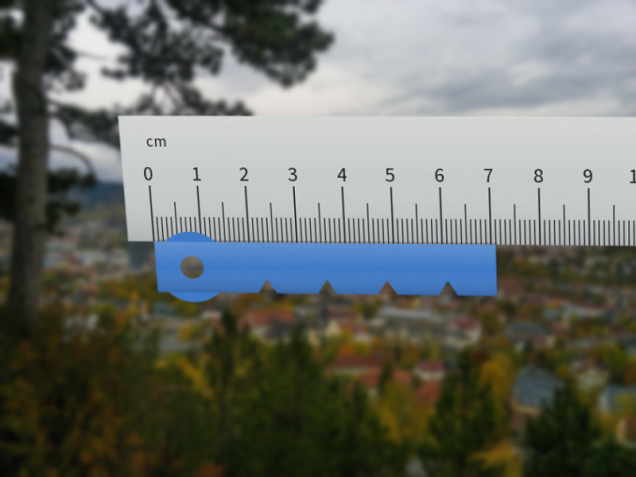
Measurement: 7.1 cm
